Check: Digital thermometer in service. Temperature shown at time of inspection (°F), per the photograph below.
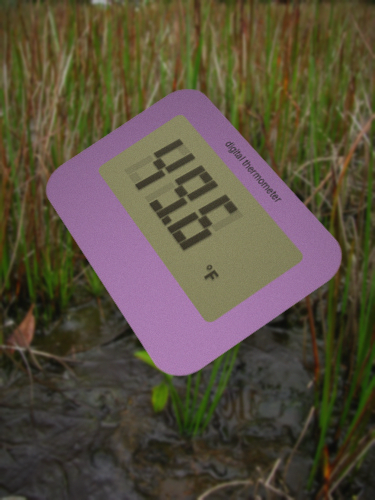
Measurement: 49.6 °F
